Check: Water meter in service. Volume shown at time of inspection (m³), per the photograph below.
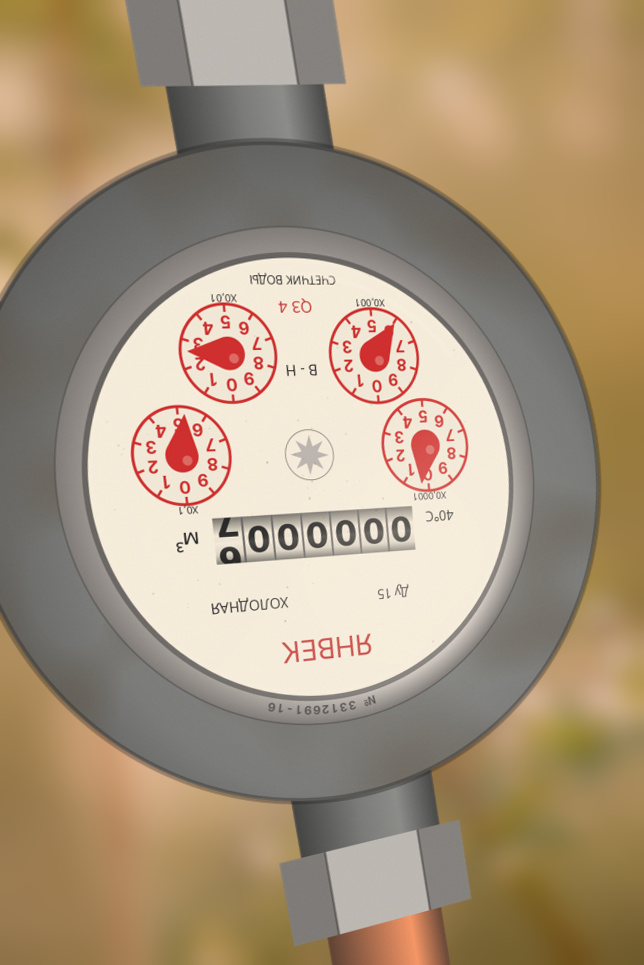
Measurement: 6.5260 m³
